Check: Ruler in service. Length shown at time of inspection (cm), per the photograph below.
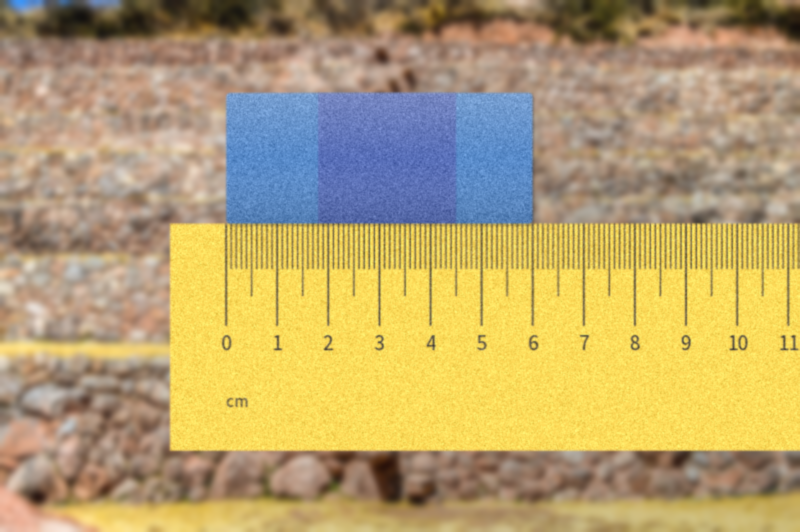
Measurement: 6 cm
